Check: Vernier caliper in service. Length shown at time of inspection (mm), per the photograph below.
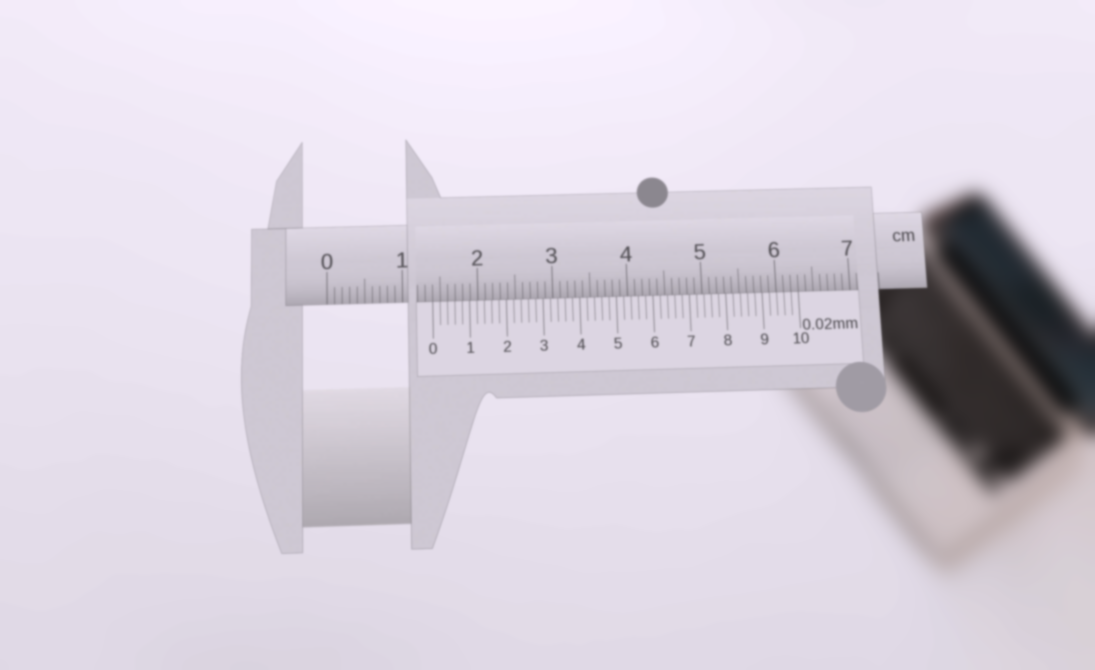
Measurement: 14.0 mm
